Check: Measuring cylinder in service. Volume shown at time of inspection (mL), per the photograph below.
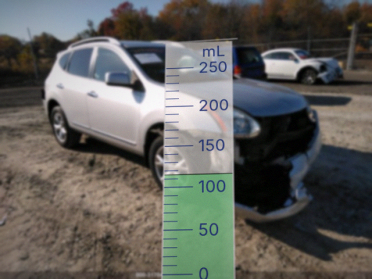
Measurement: 115 mL
